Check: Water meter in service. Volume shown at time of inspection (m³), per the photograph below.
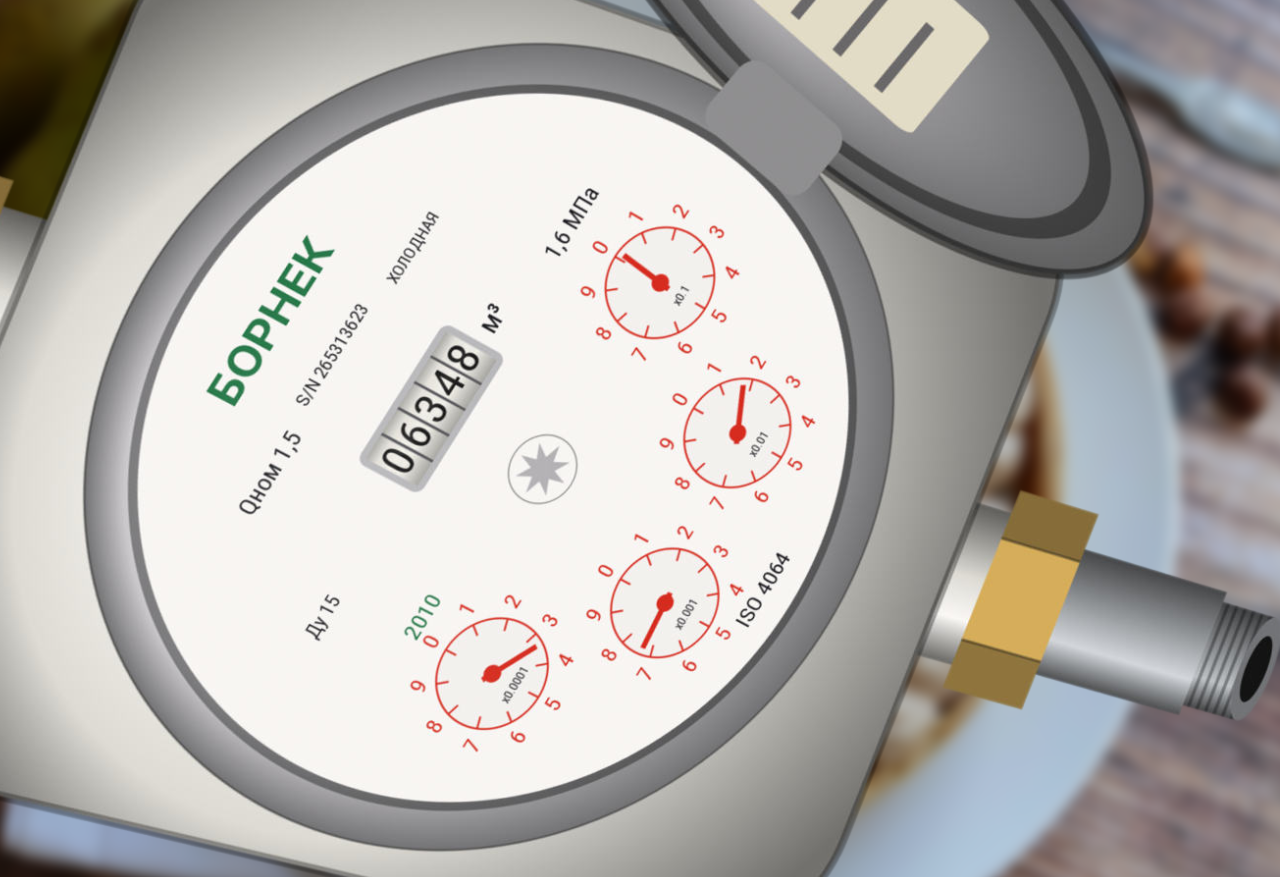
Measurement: 6348.0173 m³
